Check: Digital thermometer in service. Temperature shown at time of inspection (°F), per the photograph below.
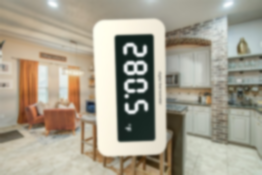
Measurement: 280.5 °F
